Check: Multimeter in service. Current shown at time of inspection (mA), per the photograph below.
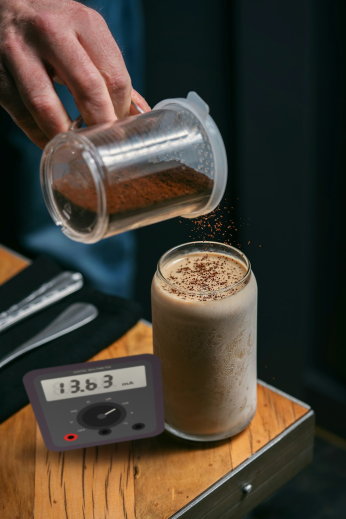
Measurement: 13.63 mA
